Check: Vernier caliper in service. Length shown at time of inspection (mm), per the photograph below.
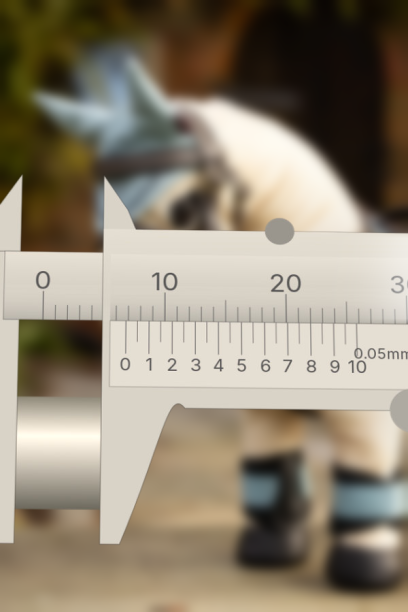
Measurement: 6.8 mm
